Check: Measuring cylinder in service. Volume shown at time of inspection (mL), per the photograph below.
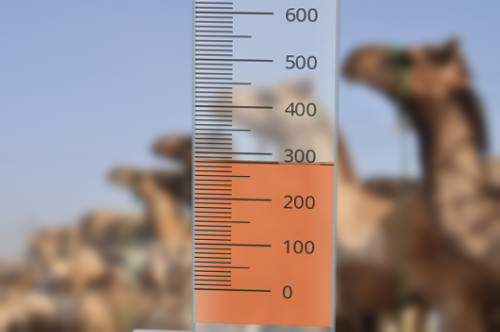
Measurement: 280 mL
